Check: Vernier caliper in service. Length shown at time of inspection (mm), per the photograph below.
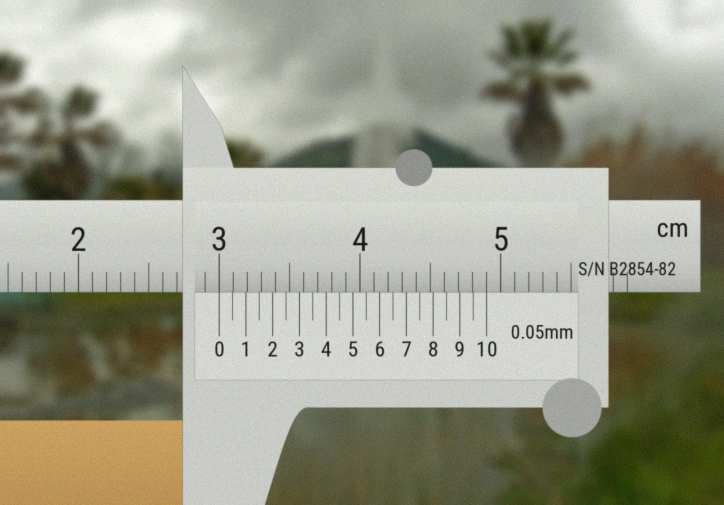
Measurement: 30.0 mm
